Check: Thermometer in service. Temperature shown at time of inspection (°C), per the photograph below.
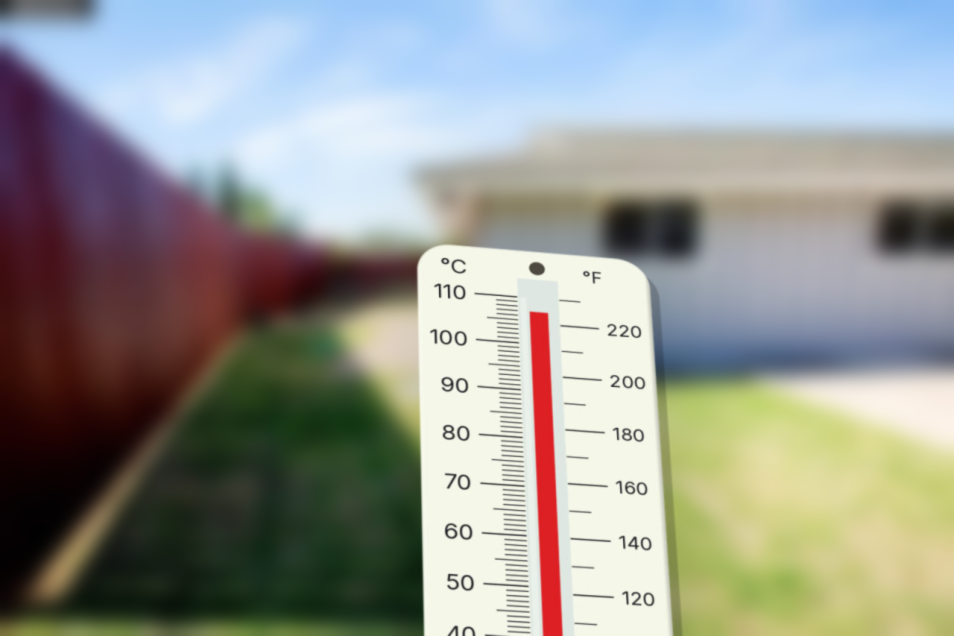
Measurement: 107 °C
